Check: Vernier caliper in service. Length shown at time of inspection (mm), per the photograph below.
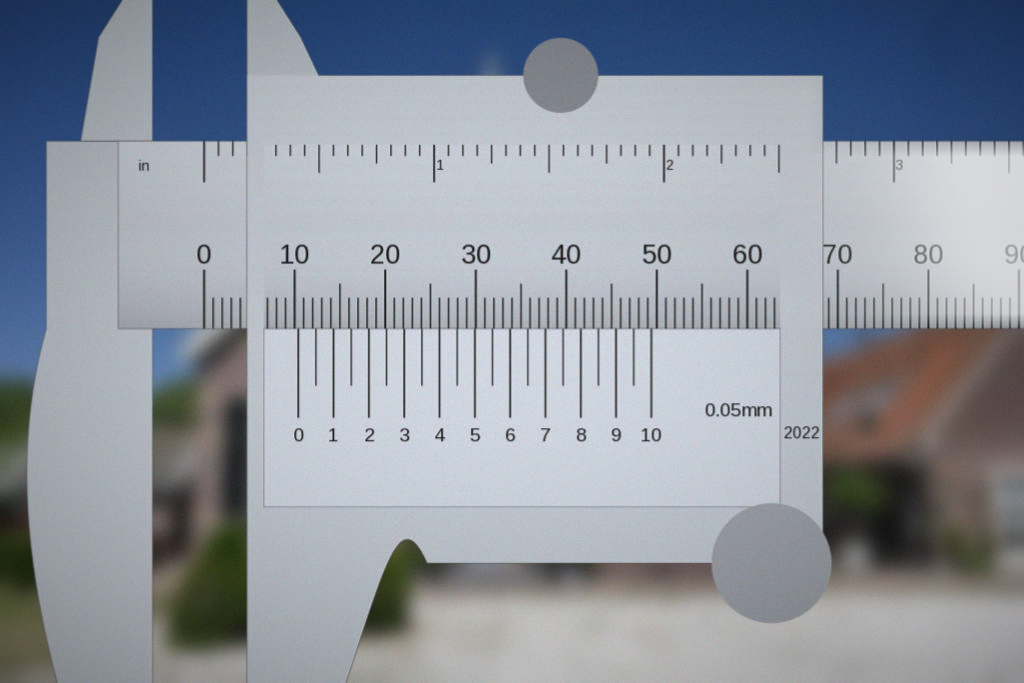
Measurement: 10.4 mm
